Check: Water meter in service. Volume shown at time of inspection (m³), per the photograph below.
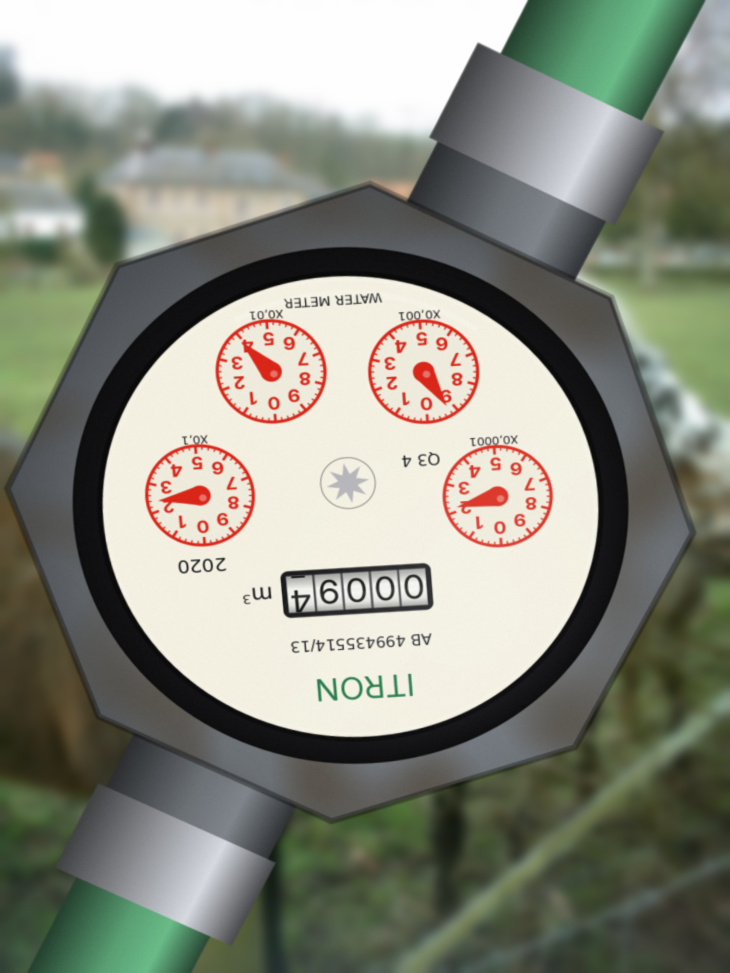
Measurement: 94.2392 m³
